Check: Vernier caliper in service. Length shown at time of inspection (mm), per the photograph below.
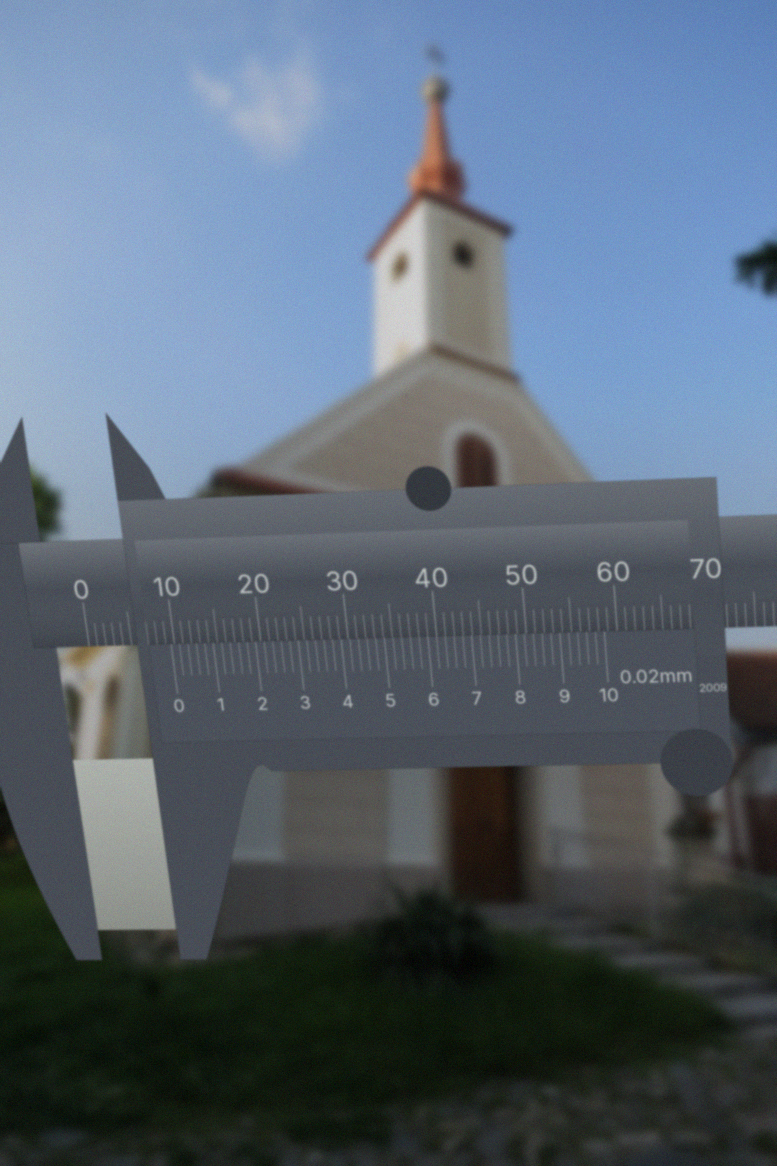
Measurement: 9.6 mm
